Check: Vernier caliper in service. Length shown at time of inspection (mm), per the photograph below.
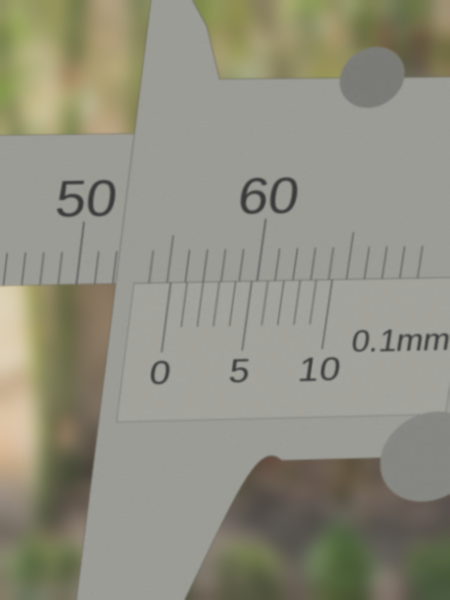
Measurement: 55.2 mm
